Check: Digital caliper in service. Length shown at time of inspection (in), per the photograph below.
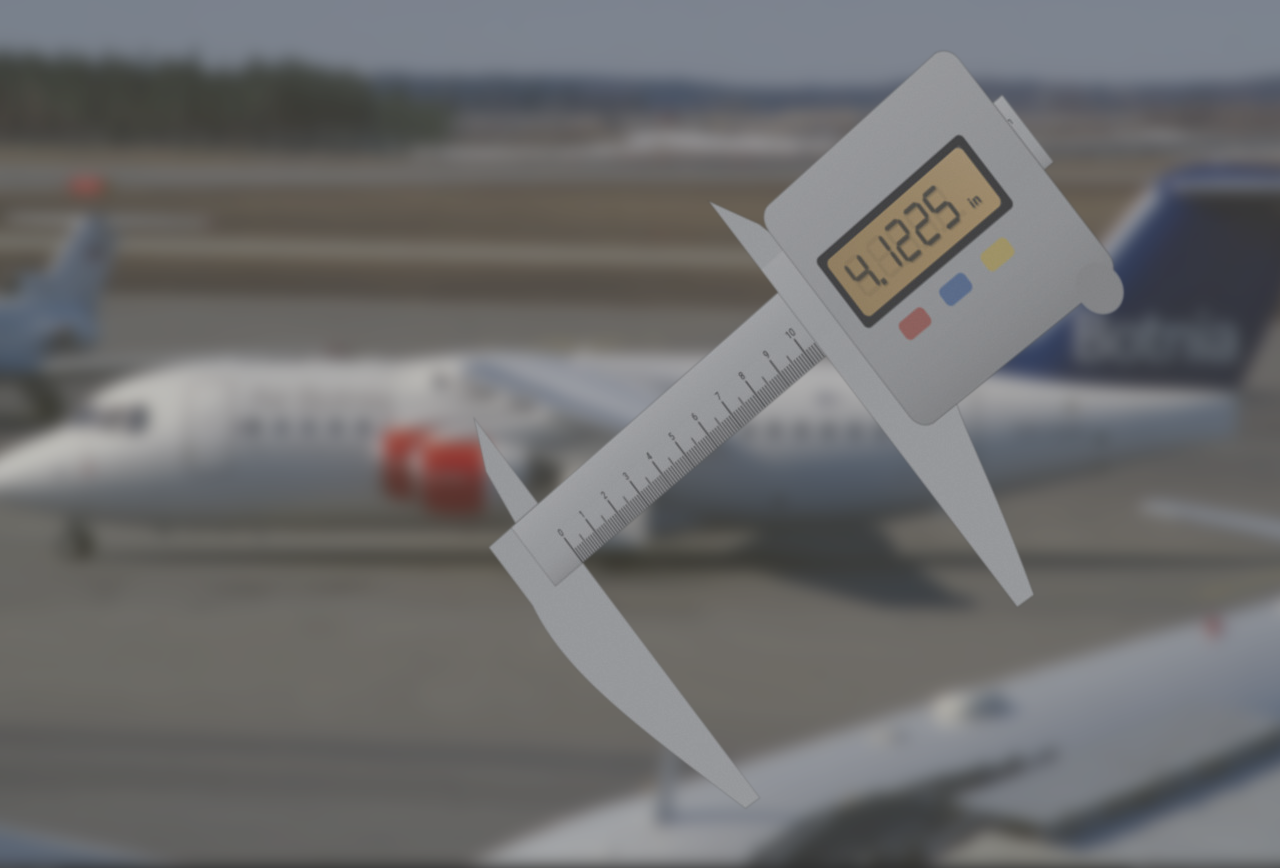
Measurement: 4.1225 in
